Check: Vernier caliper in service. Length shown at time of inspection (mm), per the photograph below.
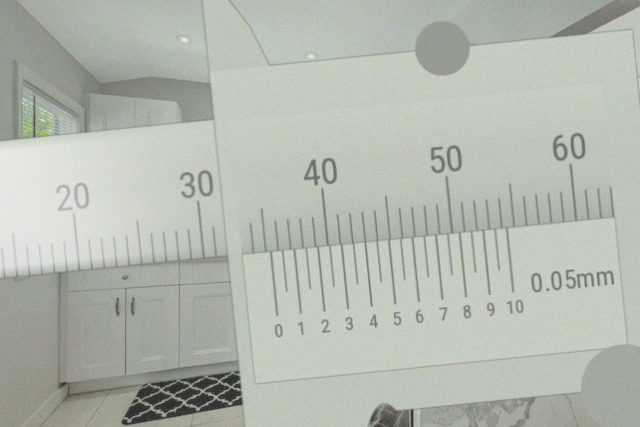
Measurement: 35.4 mm
